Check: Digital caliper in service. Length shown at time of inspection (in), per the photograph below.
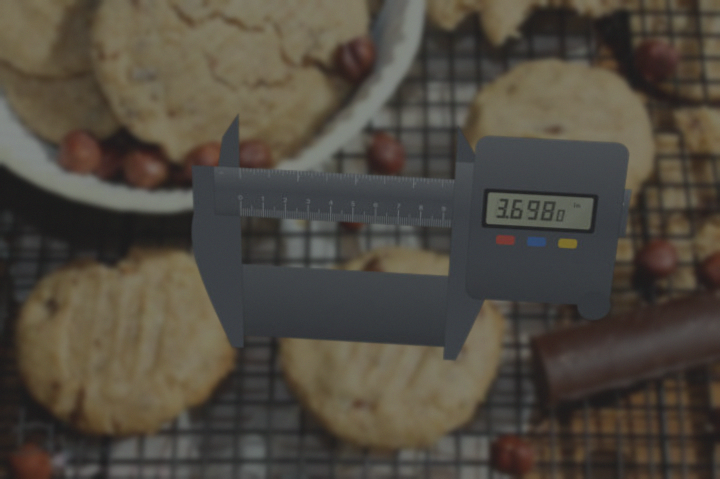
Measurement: 3.6980 in
